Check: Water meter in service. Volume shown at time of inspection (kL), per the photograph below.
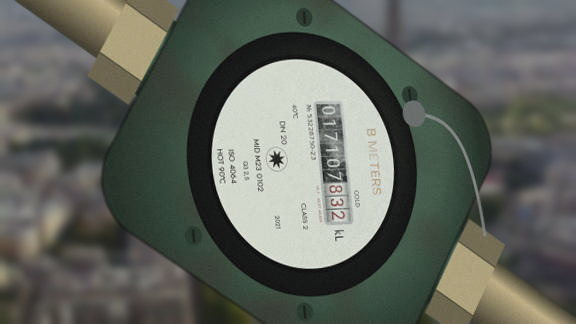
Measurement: 17107.832 kL
